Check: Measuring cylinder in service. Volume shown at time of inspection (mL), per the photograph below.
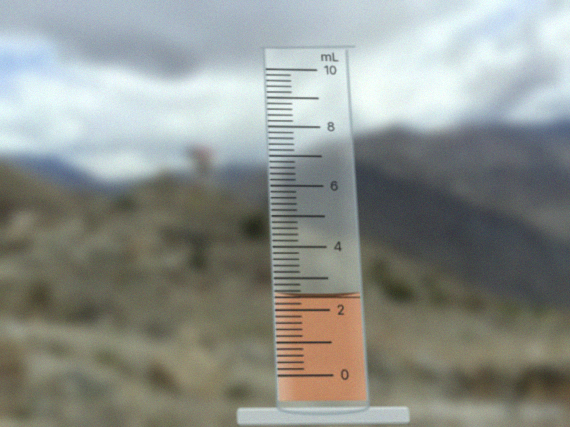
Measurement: 2.4 mL
